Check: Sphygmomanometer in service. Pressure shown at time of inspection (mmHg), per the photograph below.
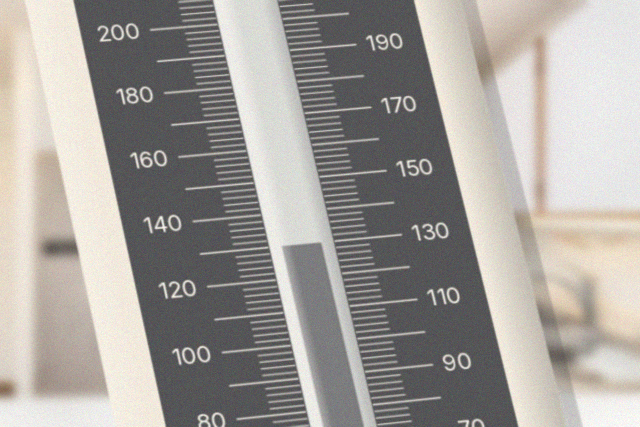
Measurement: 130 mmHg
